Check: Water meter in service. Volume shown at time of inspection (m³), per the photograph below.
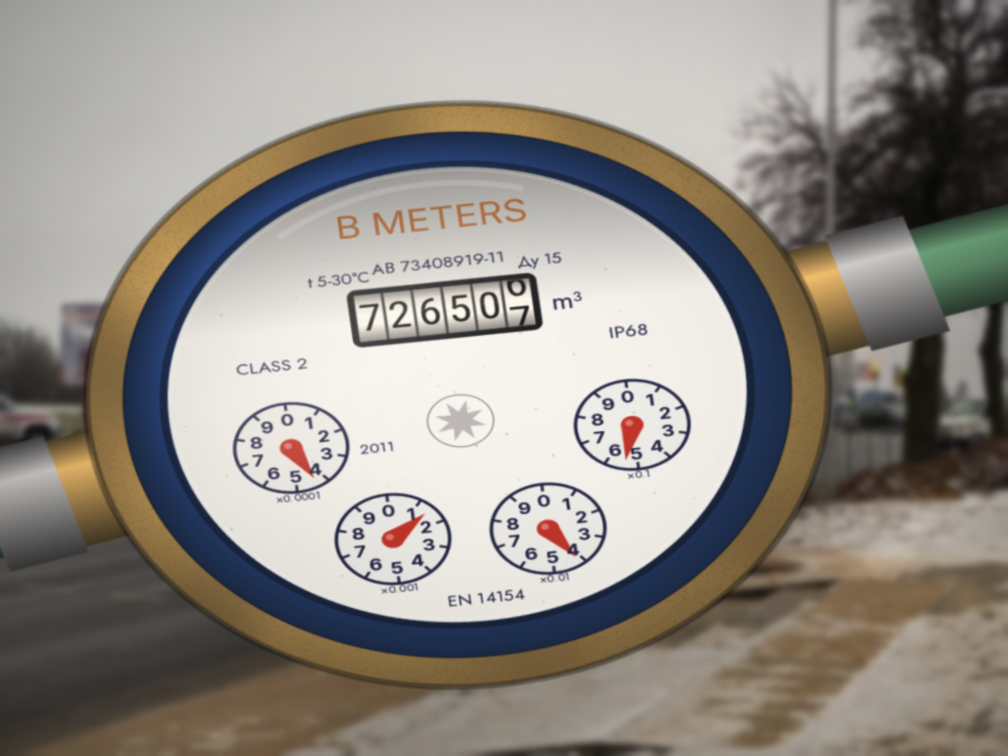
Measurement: 726506.5414 m³
